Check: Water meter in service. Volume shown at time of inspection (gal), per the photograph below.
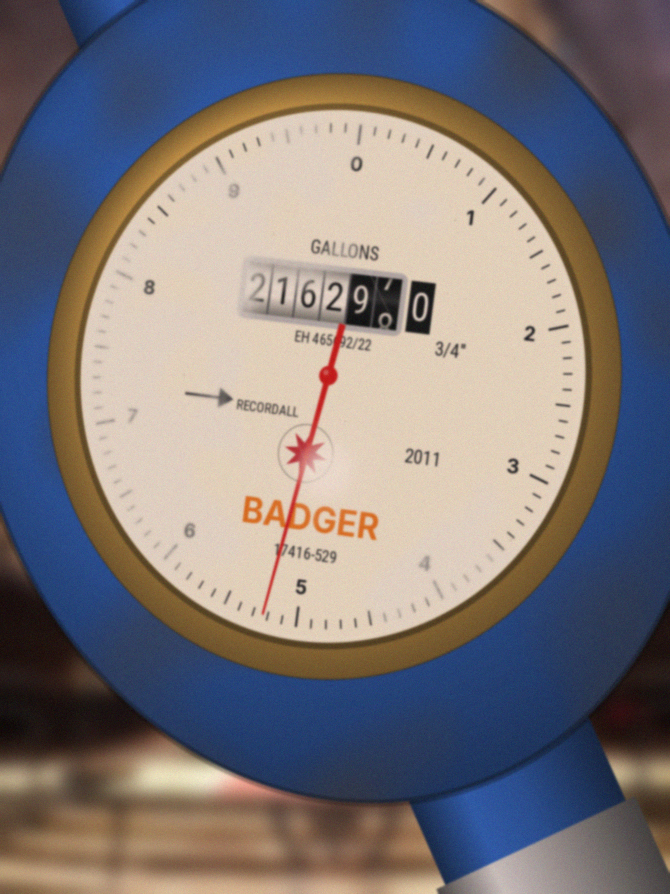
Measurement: 2162975.2 gal
